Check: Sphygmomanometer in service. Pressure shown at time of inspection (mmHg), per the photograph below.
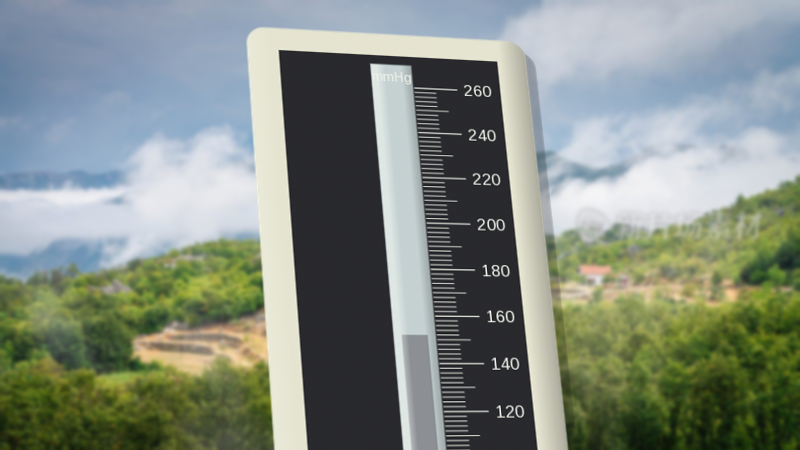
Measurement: 152 mmHg
